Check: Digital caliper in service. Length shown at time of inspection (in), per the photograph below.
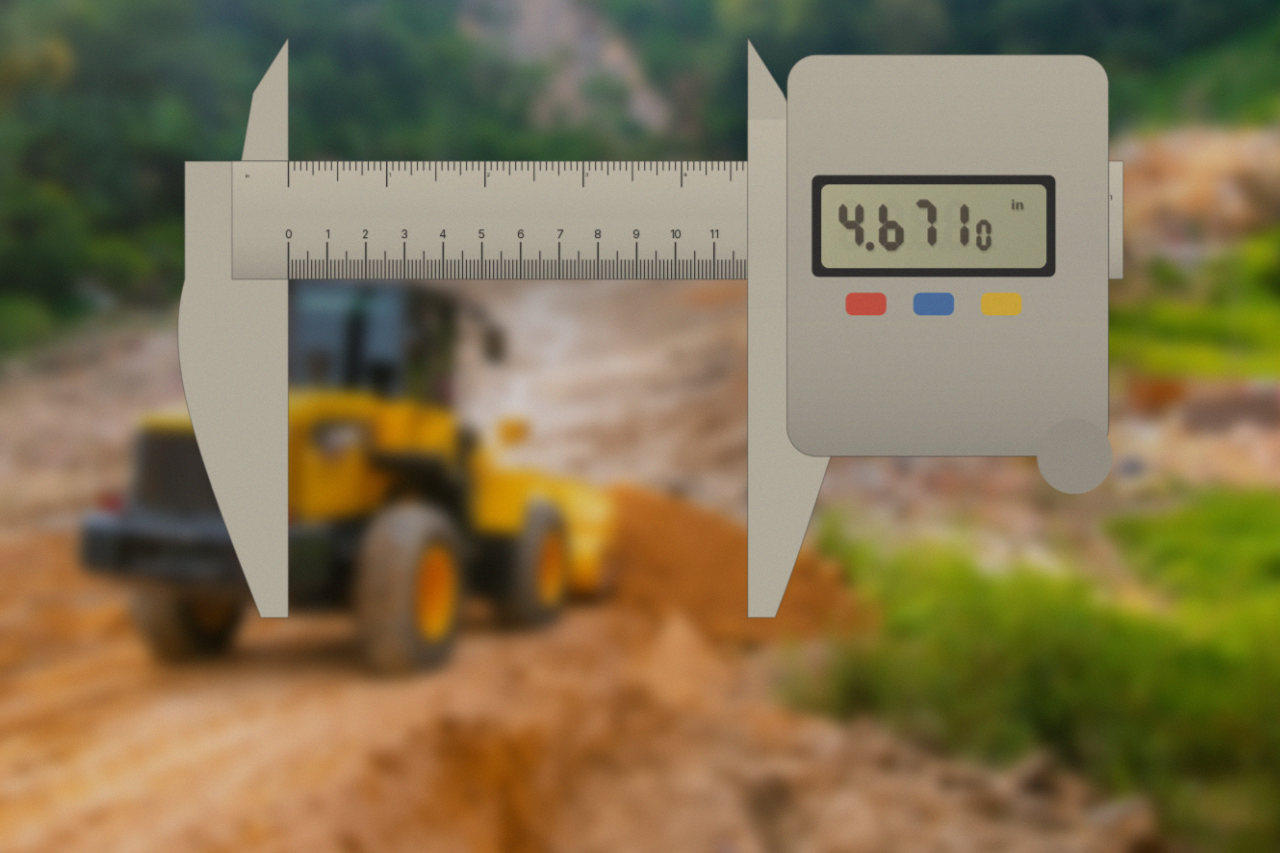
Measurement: 4.6710 in
